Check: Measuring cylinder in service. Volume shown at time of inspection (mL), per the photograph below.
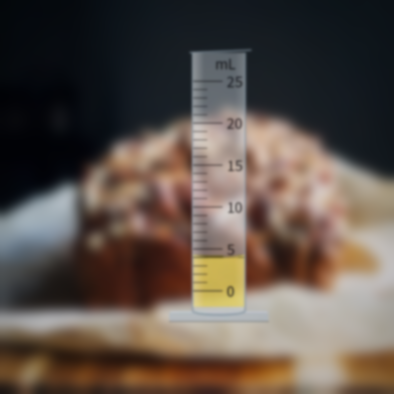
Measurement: 4 mL
